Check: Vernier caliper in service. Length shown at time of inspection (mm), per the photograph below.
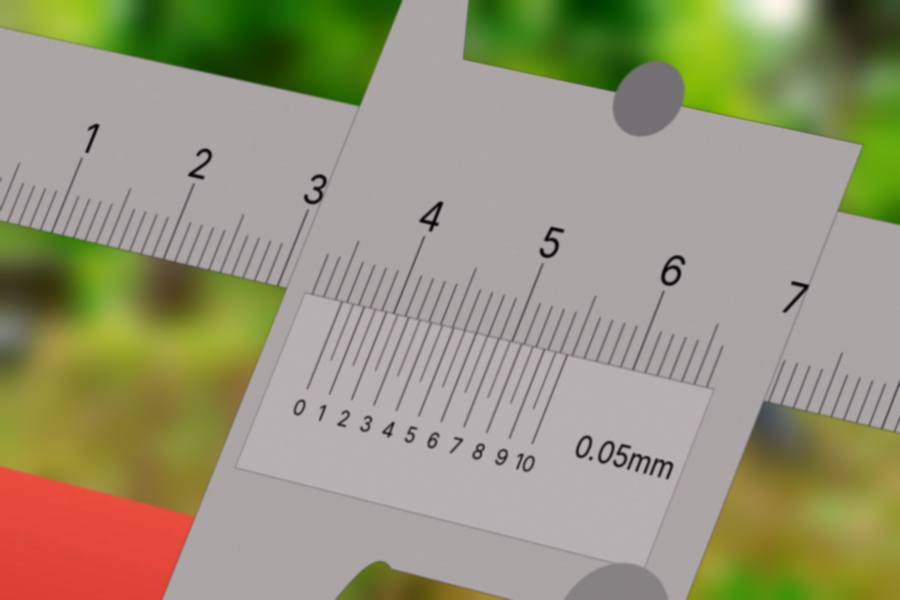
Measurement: 35.6 mm
